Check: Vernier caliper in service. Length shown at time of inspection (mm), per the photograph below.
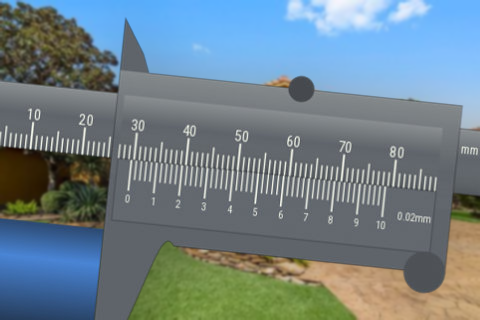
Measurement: 29.5 mm
